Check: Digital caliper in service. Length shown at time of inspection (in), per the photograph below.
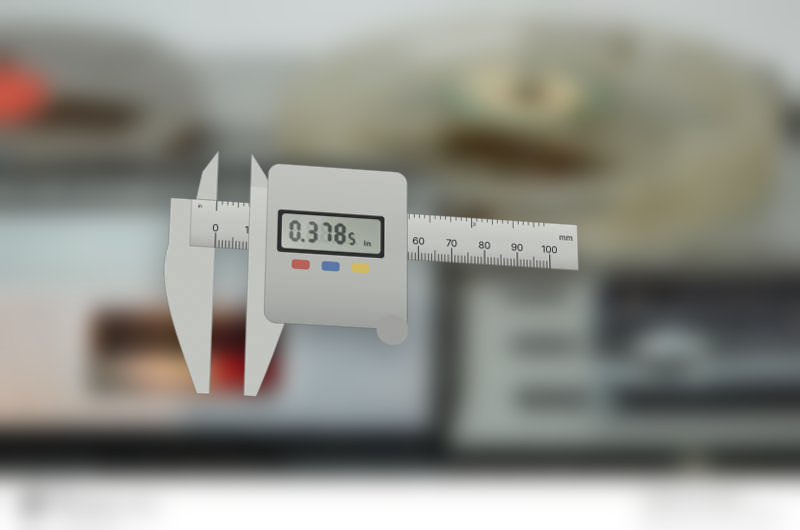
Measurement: 0.3785 in
